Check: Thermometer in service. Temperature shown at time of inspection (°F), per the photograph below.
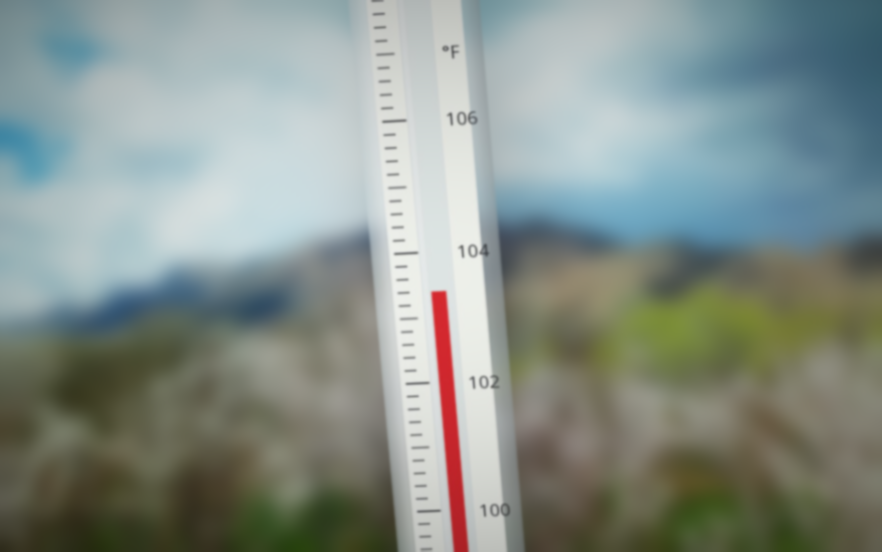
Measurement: 103.4 °F
